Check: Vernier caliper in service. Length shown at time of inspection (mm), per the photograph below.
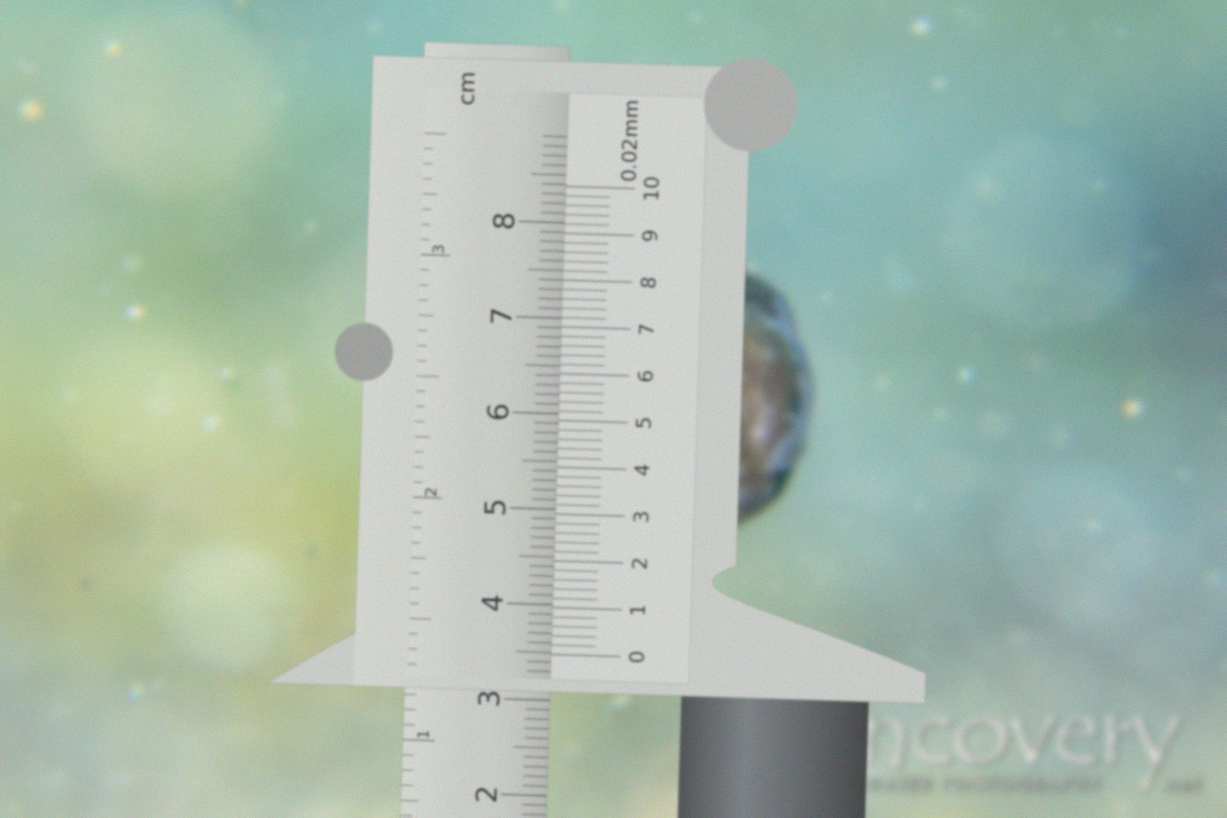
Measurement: 34.8 mm
